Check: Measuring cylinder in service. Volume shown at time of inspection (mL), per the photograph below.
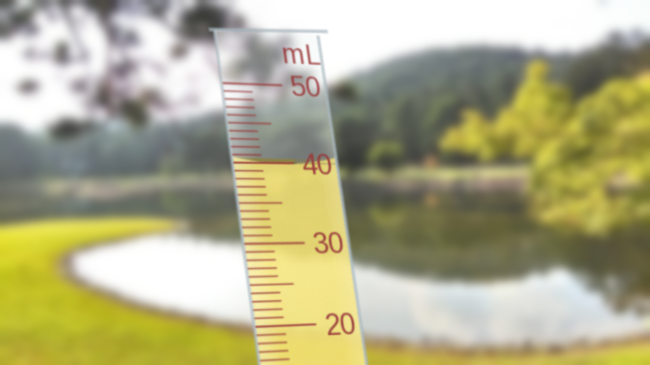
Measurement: 40 mL
